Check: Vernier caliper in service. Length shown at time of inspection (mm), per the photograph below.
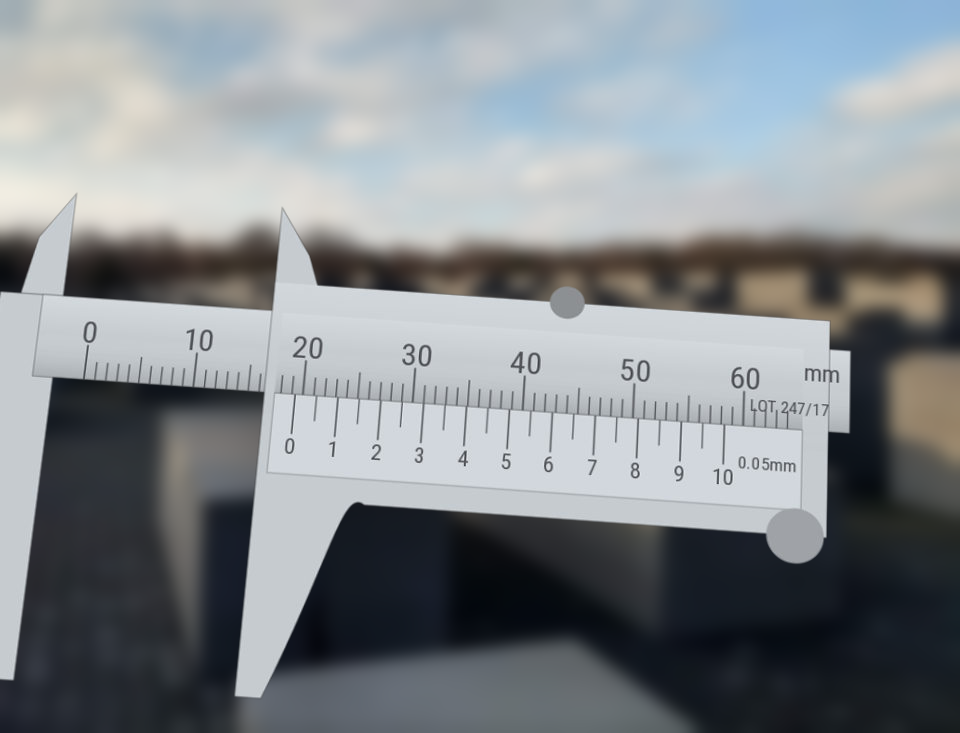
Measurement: 19.3 mm
